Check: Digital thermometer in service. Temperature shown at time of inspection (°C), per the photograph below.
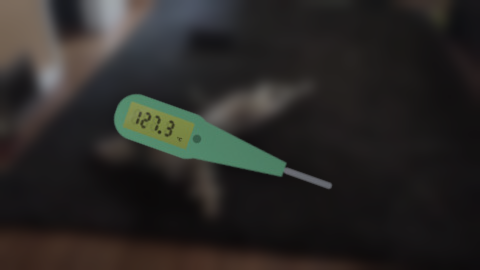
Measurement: 127.3 °C
